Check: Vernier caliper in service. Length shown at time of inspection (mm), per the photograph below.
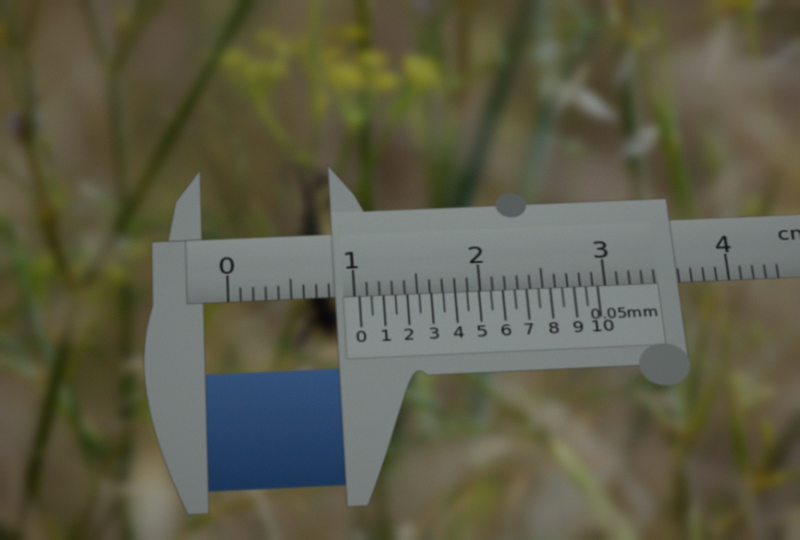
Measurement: 10.4 mm
